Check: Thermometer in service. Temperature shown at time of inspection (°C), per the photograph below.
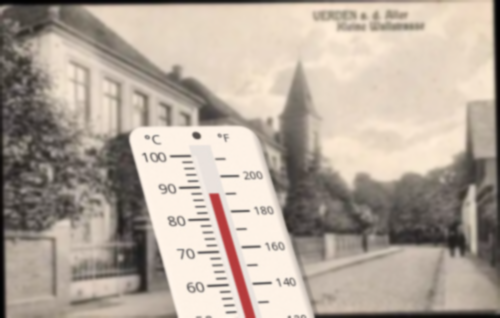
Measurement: 88 °C
